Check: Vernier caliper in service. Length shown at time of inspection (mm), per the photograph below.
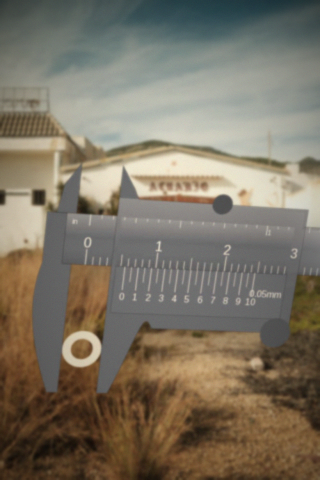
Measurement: 5.6 mm
